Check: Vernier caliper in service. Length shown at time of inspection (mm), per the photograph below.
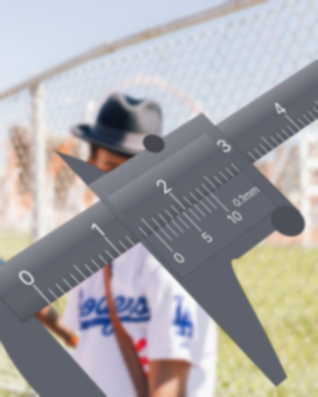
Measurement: 15.0 mm
